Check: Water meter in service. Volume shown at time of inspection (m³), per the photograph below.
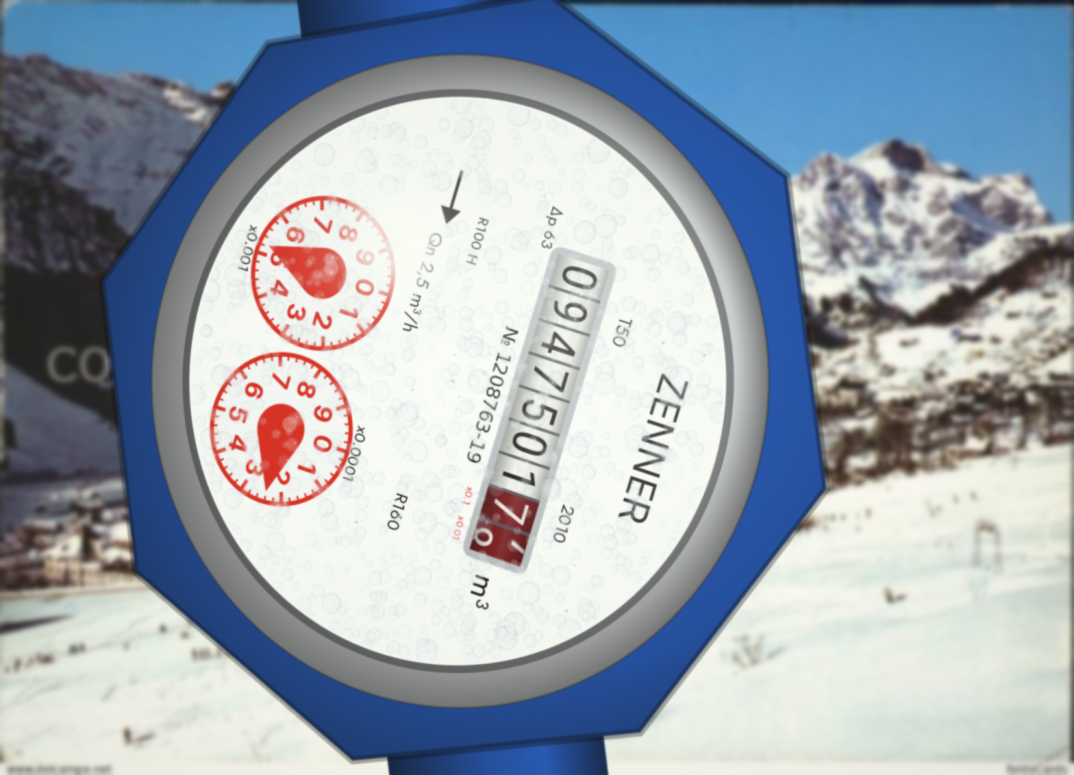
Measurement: 947501.7752 m³
